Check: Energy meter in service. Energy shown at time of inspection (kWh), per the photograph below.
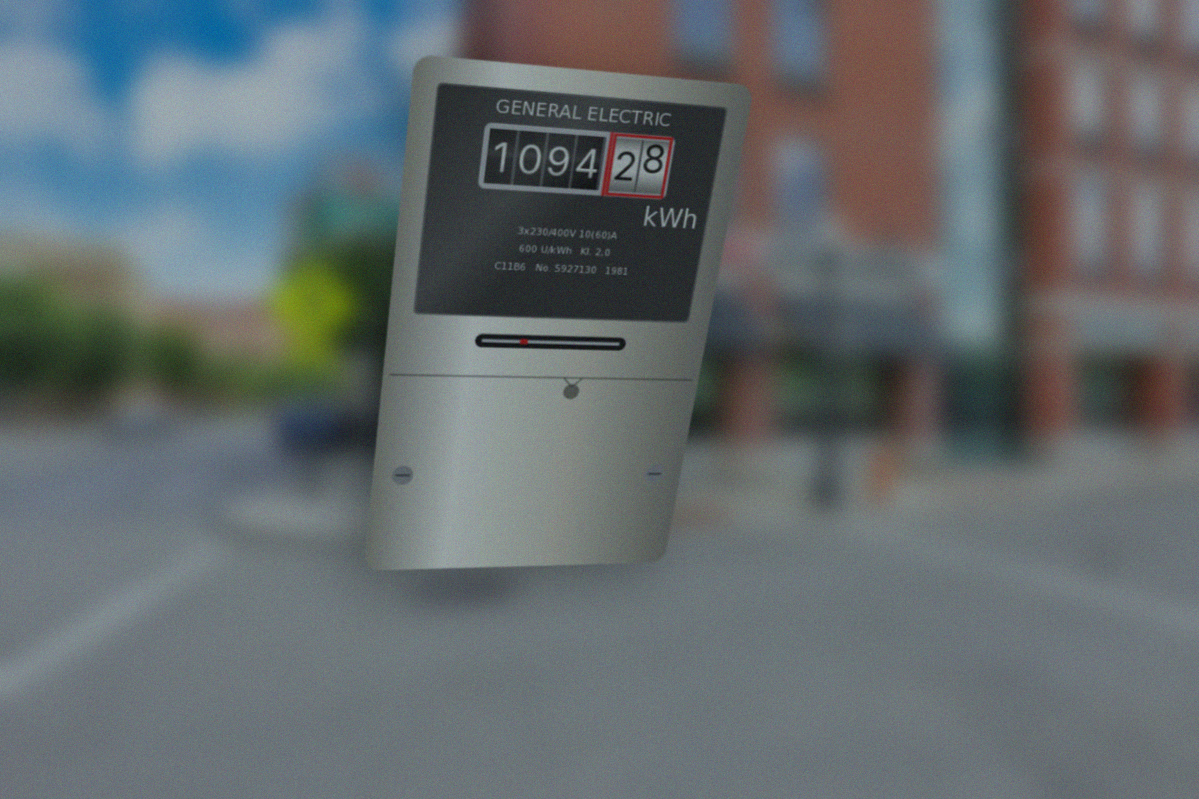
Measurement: 1094.28 kWh
